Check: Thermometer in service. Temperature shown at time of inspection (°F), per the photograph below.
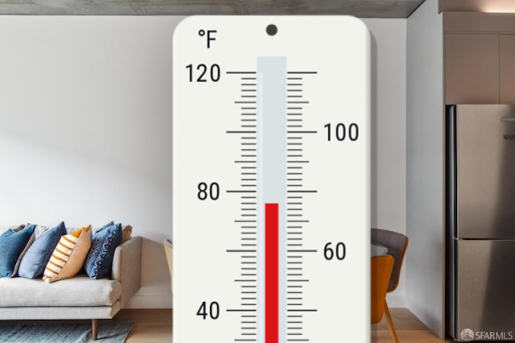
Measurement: 76 °F
